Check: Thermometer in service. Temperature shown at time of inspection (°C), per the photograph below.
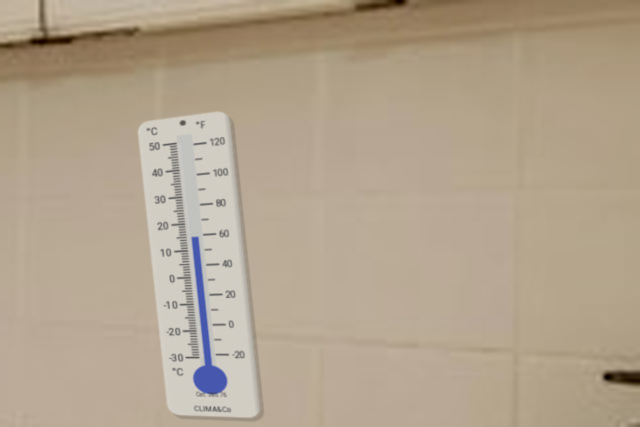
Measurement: 15 °C
